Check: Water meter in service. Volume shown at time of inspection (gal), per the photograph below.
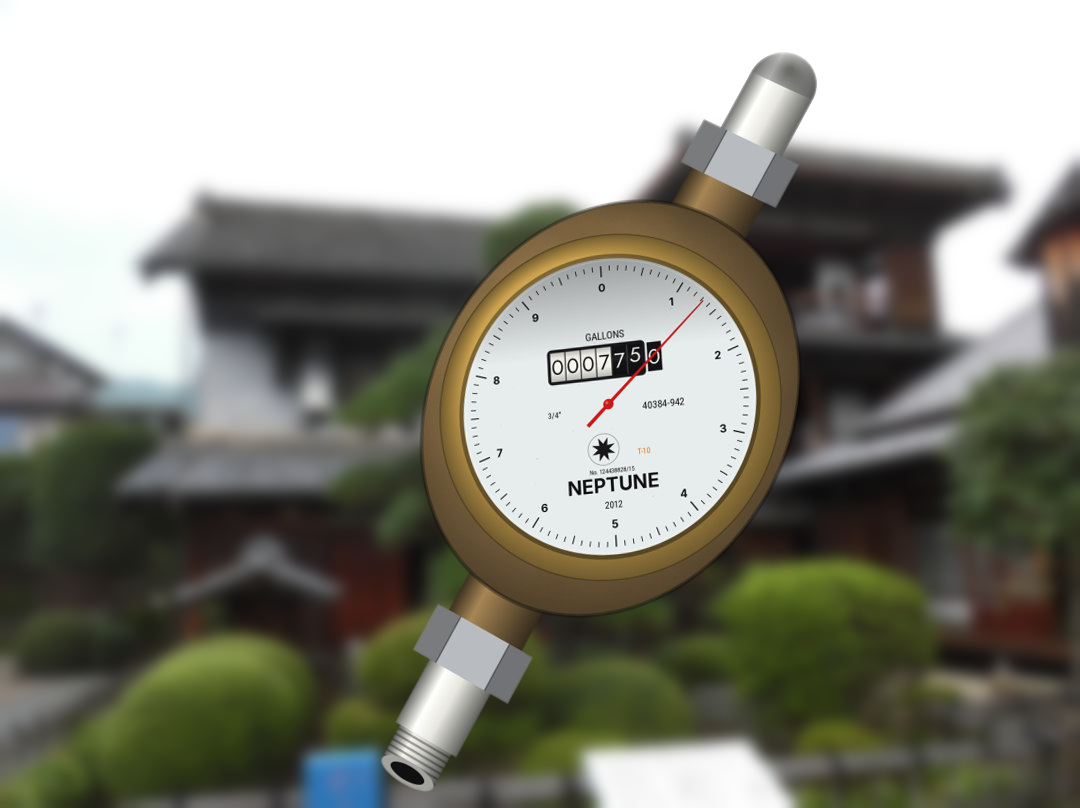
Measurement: 7751.3 gal
